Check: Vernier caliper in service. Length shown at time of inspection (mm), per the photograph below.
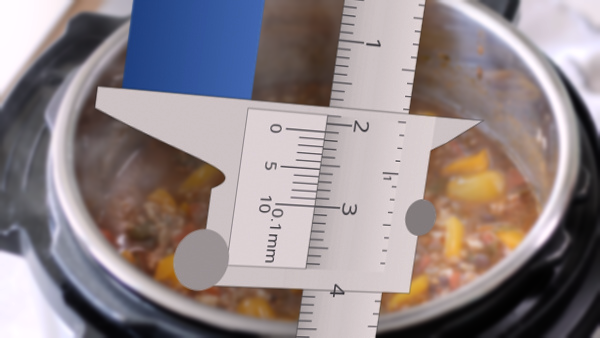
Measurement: 21.0 mm
